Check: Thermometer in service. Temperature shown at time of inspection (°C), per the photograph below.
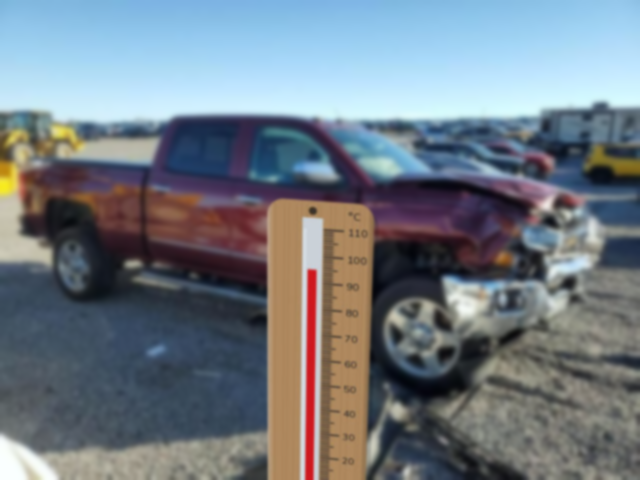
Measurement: 95 °C
